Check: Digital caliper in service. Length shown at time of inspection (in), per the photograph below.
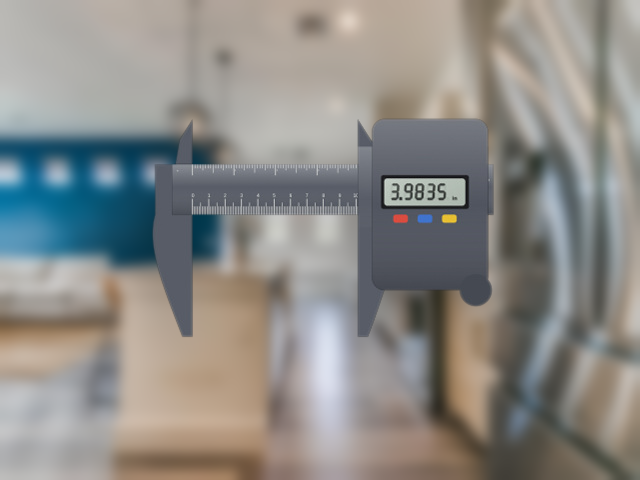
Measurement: 3.9835 in
